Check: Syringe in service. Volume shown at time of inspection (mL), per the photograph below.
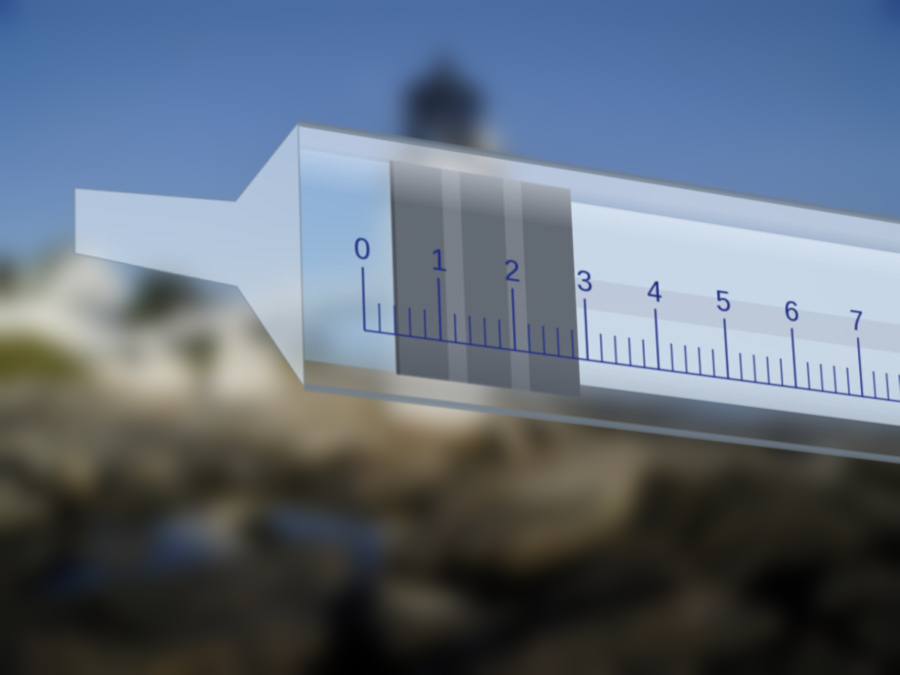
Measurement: 0.4 mL
